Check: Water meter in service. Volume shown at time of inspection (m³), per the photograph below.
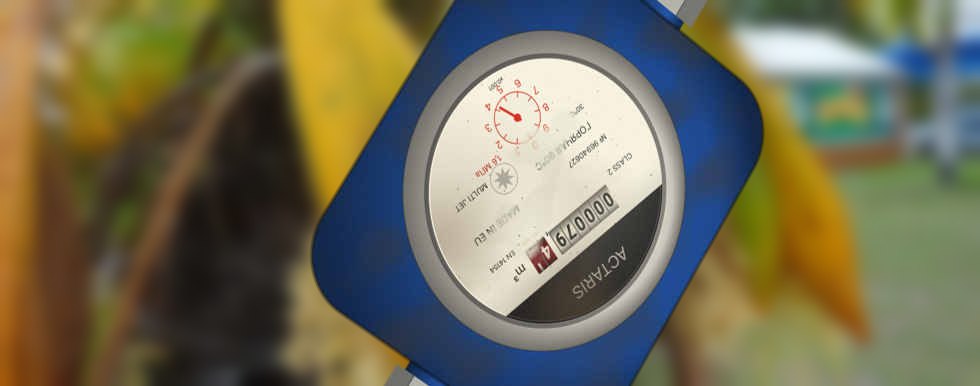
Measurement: 79.414 m³
